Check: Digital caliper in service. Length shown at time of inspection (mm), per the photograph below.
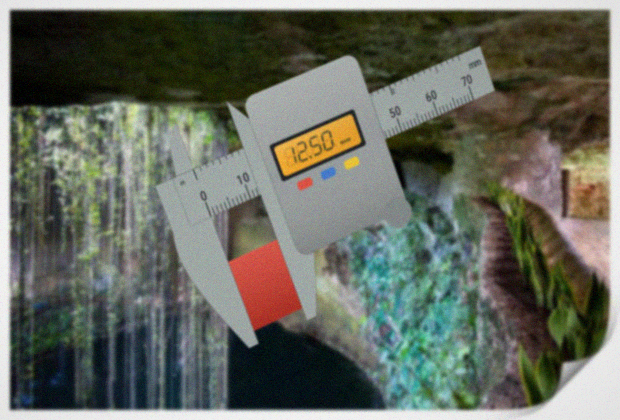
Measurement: 12.50 mm
